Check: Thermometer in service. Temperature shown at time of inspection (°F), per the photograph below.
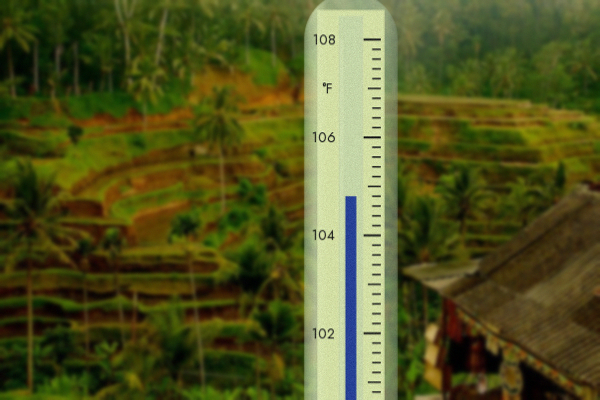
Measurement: 104.8 °F
